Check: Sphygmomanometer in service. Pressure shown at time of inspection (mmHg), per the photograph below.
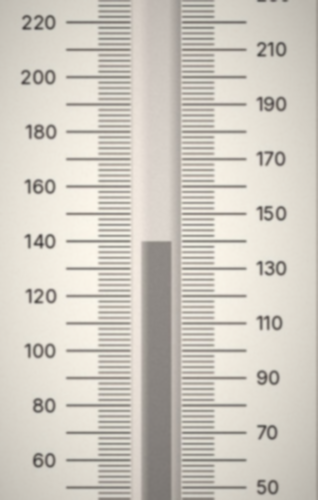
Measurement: 140 mmHg
